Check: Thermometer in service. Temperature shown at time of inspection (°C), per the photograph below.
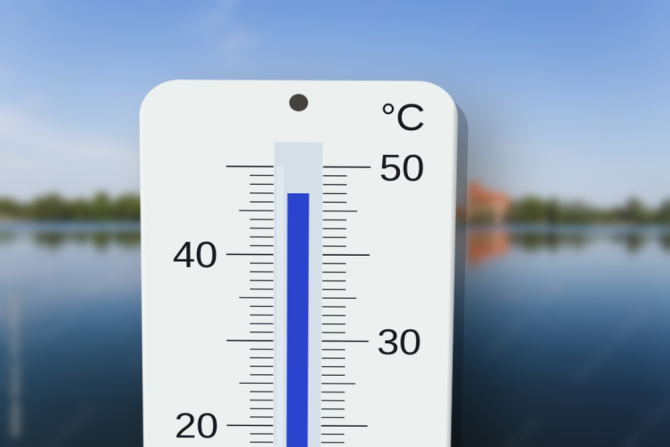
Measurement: 47 °C
